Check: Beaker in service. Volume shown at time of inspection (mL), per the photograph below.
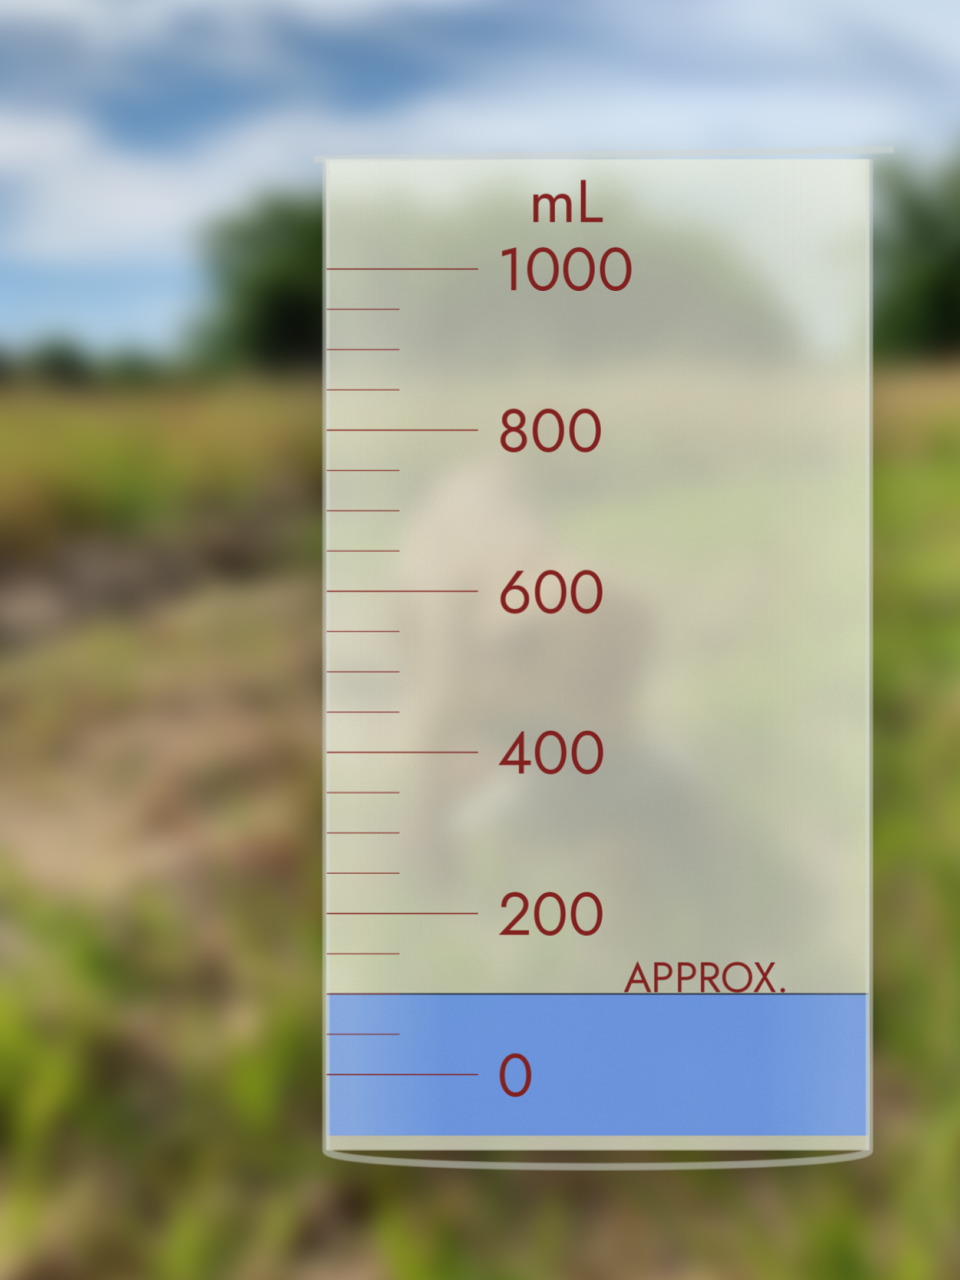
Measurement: 100 mL
